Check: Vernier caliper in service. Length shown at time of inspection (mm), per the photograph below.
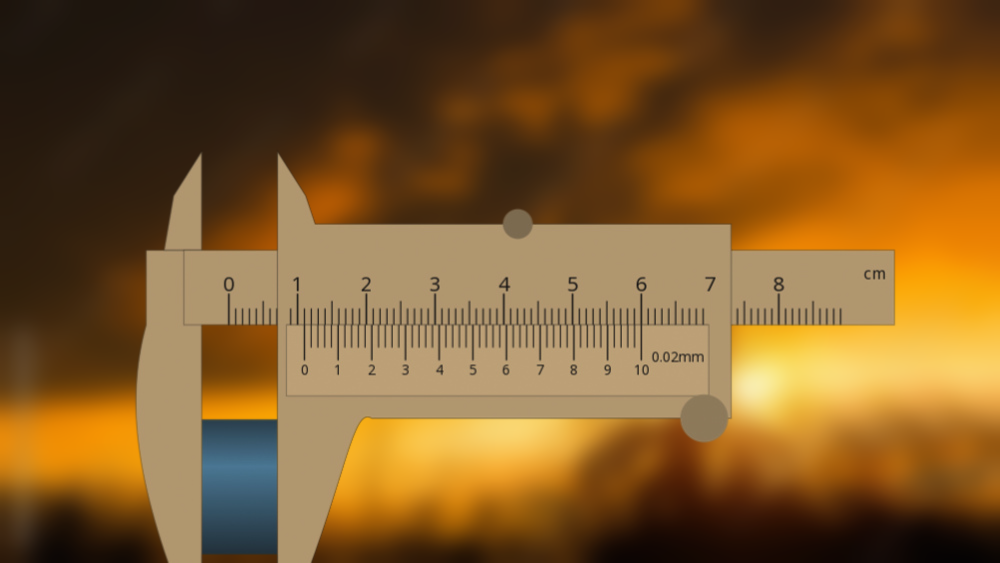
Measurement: 11.0 mm
